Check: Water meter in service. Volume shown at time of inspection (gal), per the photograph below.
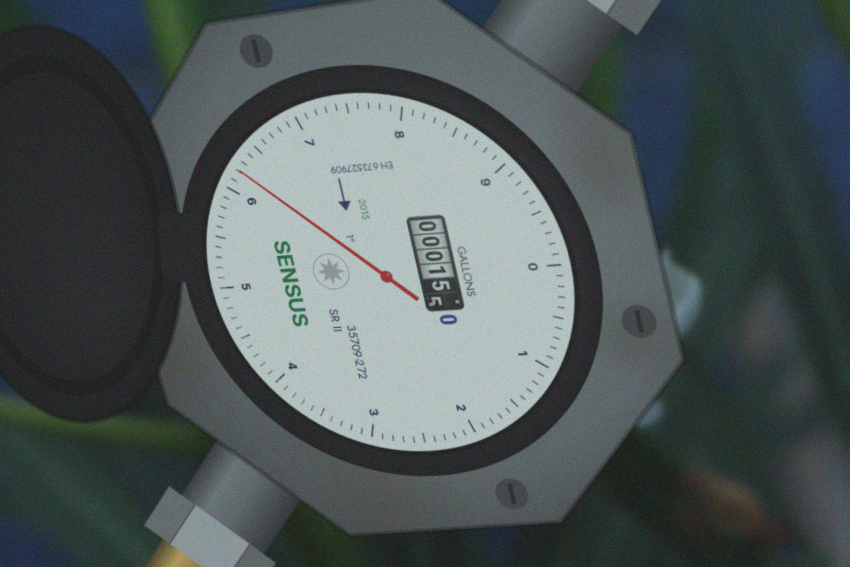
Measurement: 1546.2 gal
